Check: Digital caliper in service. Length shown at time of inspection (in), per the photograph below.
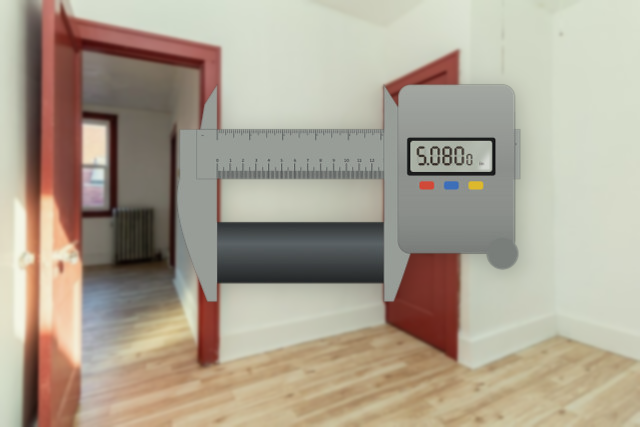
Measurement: 5.0800 in
